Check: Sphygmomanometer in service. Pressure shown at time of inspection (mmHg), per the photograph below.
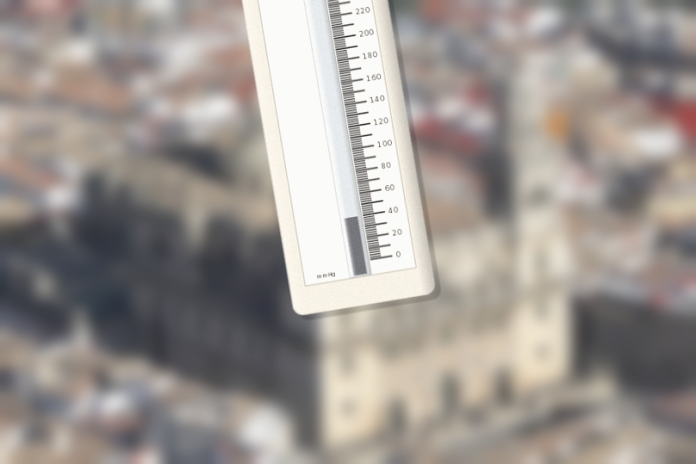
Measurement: 40 mmHg
